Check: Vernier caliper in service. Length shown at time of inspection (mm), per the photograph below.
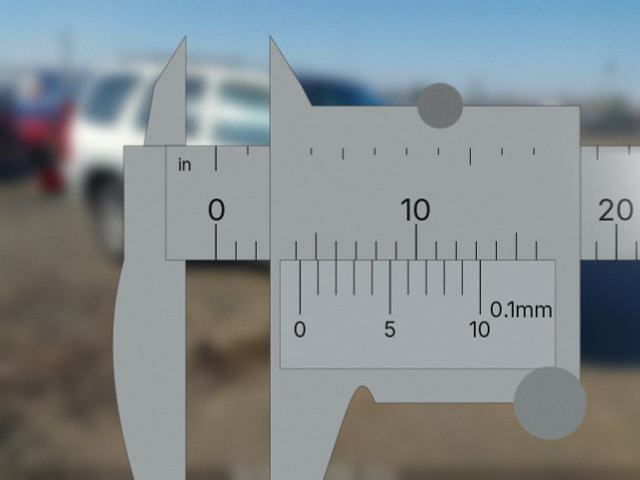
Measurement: 4.2 mm
